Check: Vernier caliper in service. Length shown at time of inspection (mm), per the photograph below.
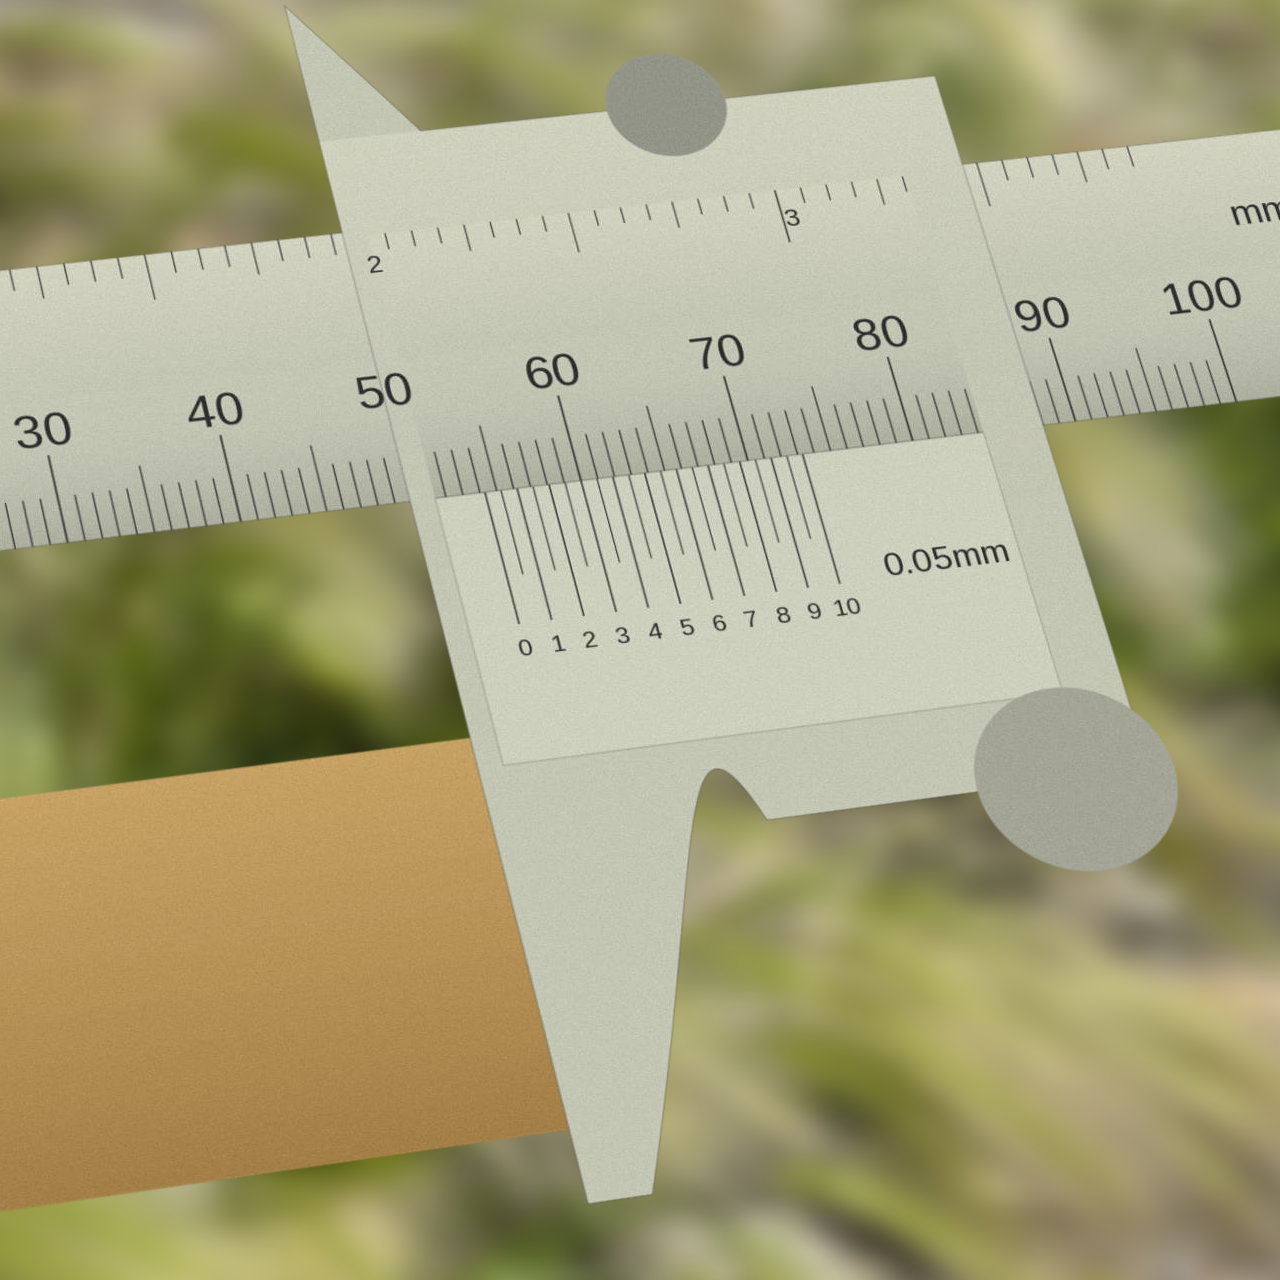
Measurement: 54.3 mm
